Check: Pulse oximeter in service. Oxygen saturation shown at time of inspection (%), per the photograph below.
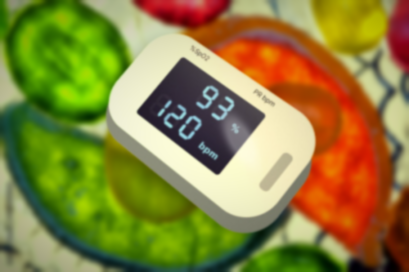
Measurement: 93 %
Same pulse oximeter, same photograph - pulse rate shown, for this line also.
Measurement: 120 bpm
